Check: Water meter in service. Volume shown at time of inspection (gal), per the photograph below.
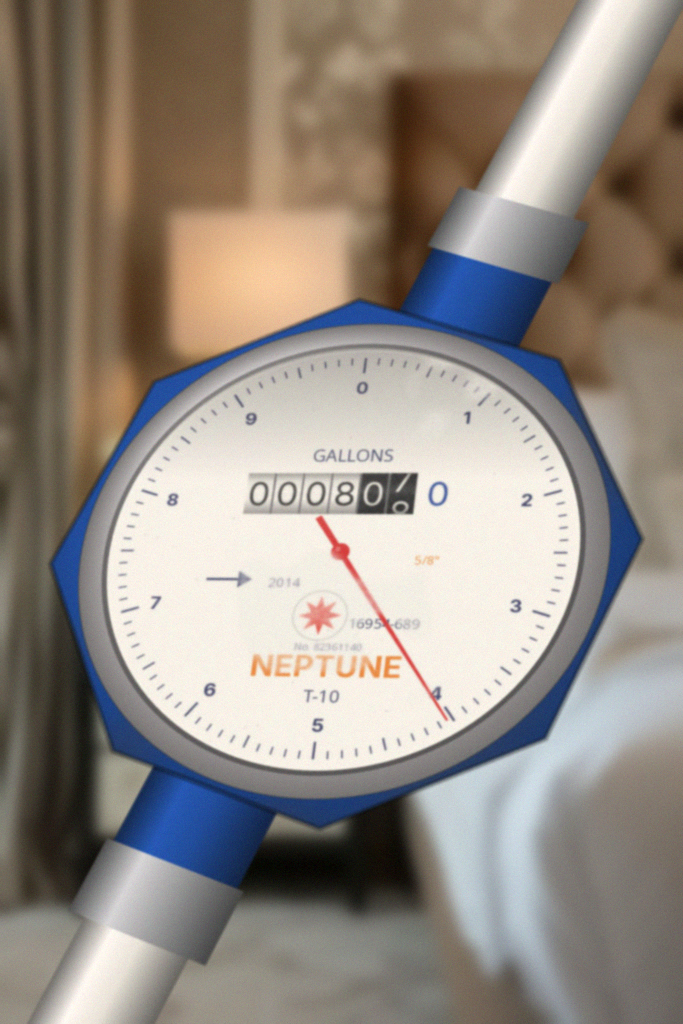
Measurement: 8074.0 gal
